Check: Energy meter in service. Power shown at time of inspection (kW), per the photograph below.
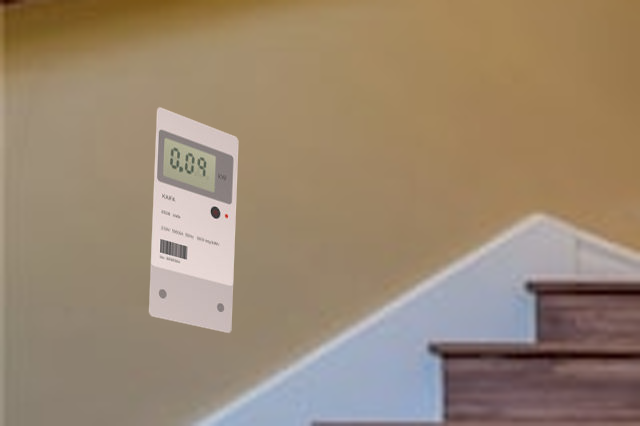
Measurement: 0.09 kW
